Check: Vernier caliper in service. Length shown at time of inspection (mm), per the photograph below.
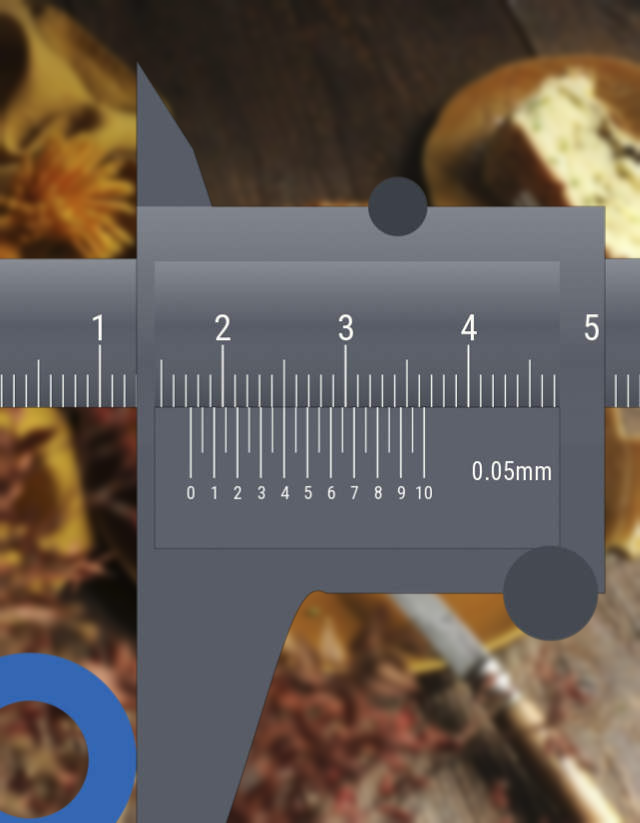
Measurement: 17.4 mm
